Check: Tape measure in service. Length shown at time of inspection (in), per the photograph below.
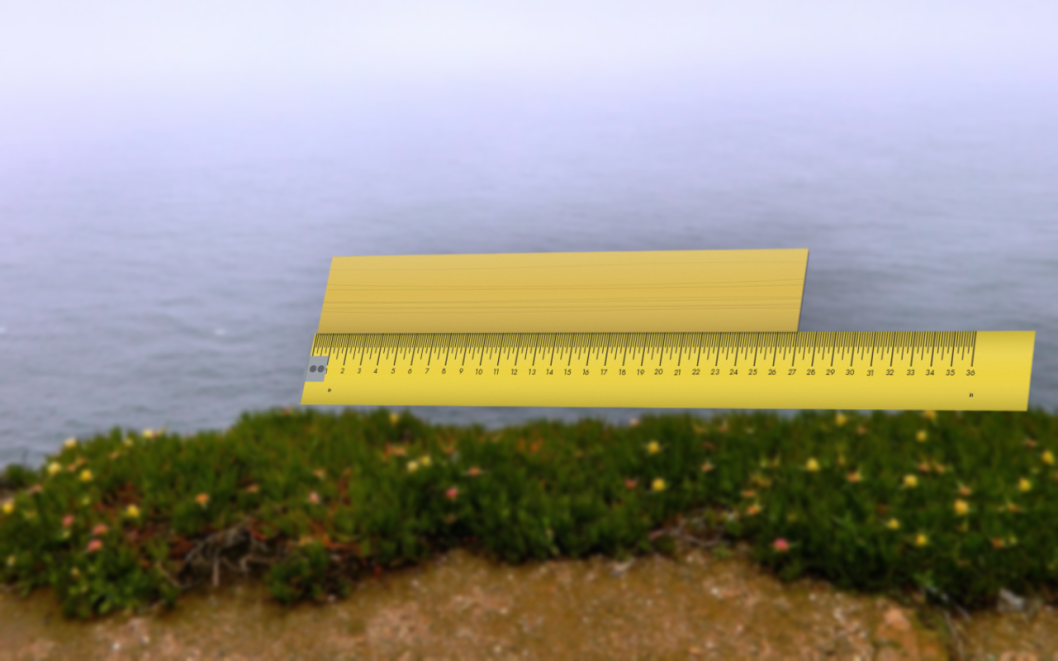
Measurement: 27 in
